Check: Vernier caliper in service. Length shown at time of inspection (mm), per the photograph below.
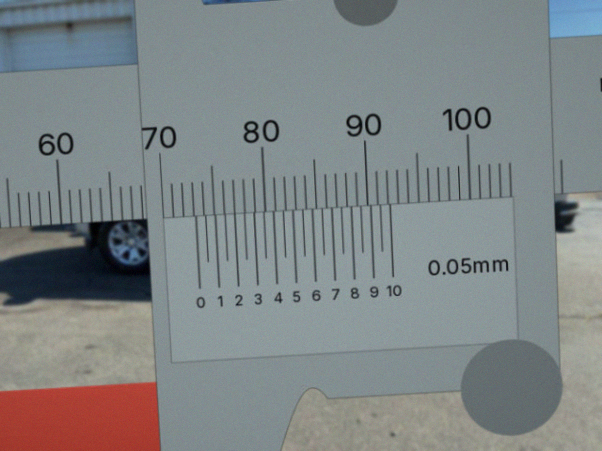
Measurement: 73.2 mm
